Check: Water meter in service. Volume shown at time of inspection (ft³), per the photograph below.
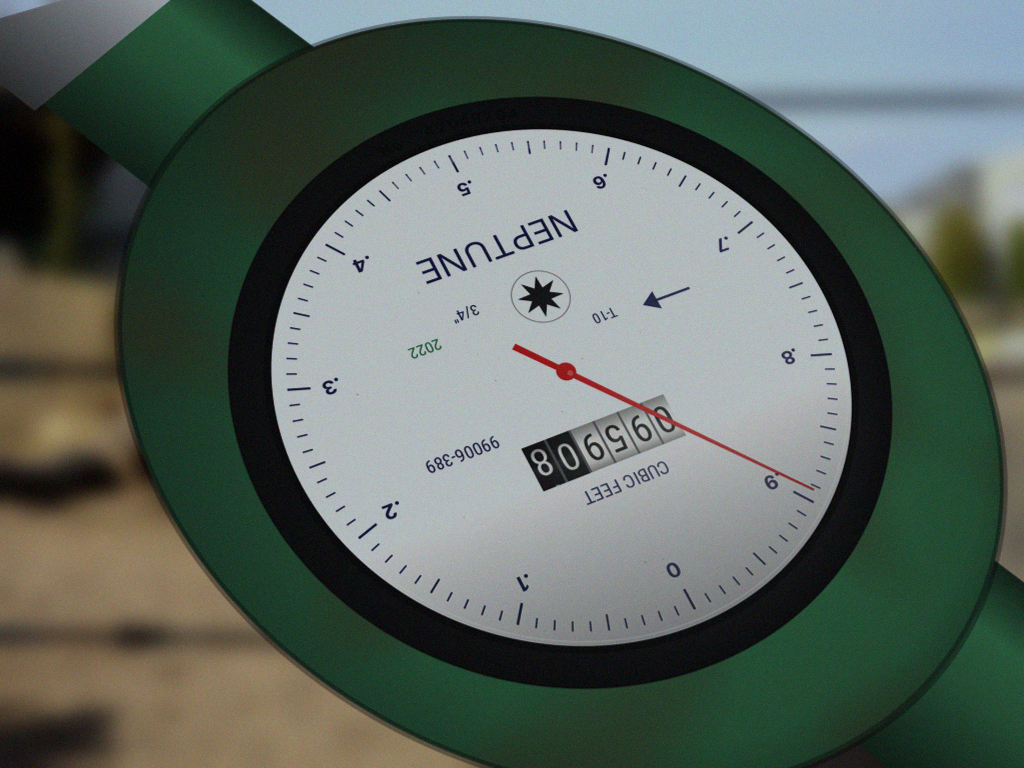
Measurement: 95907.89 ft³
